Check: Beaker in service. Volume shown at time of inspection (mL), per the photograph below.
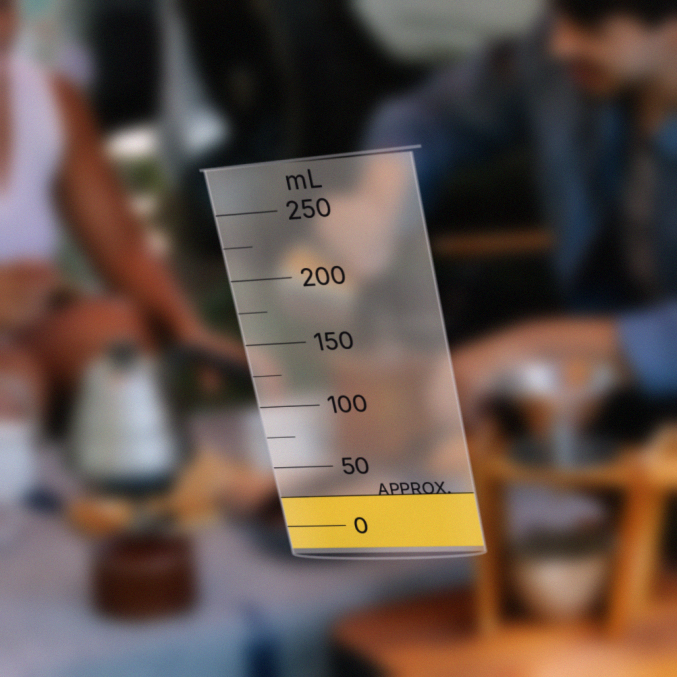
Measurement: 25 mL
